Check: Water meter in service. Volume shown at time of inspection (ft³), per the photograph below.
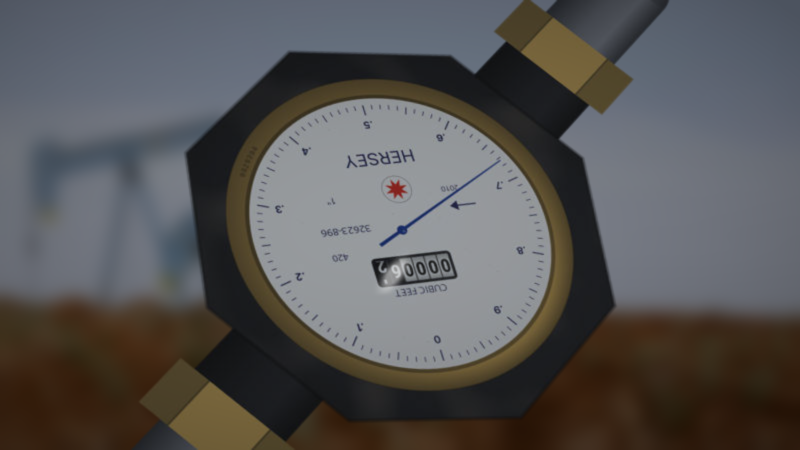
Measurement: 61.67 ft³
